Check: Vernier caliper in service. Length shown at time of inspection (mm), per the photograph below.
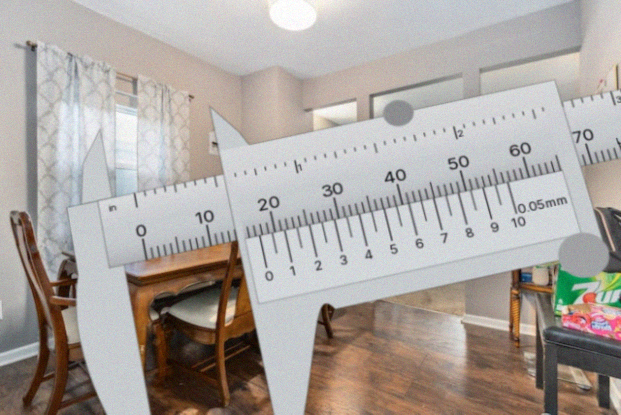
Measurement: 17.6 mm
